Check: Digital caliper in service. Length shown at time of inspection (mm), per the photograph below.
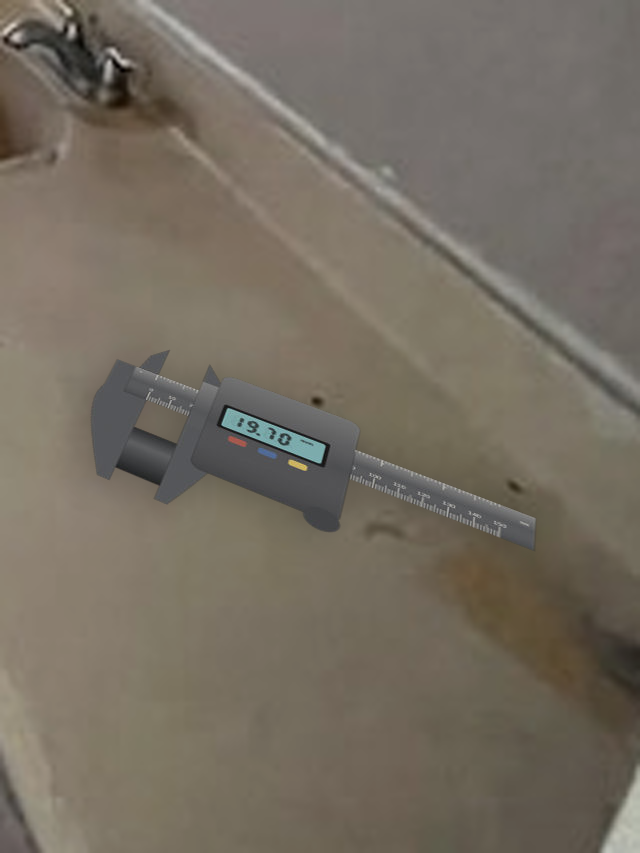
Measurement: 19.70 mm
